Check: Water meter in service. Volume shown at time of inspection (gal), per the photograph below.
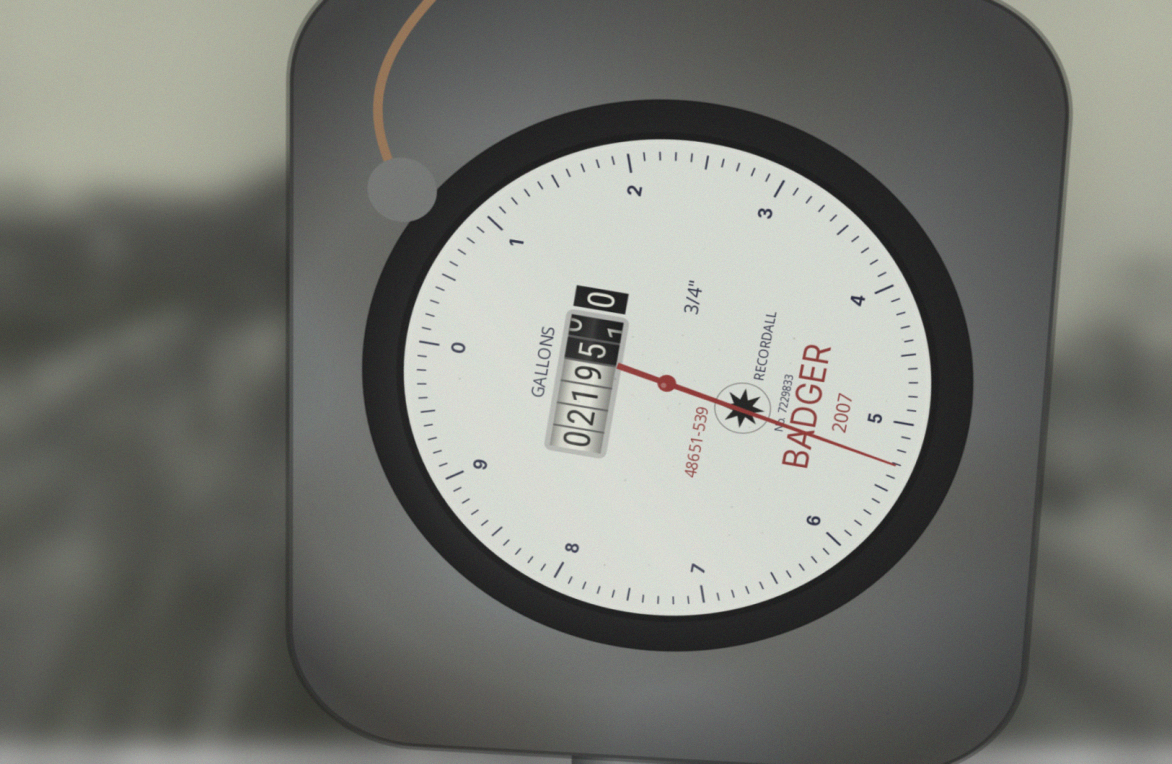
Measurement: 219505.3 gal
